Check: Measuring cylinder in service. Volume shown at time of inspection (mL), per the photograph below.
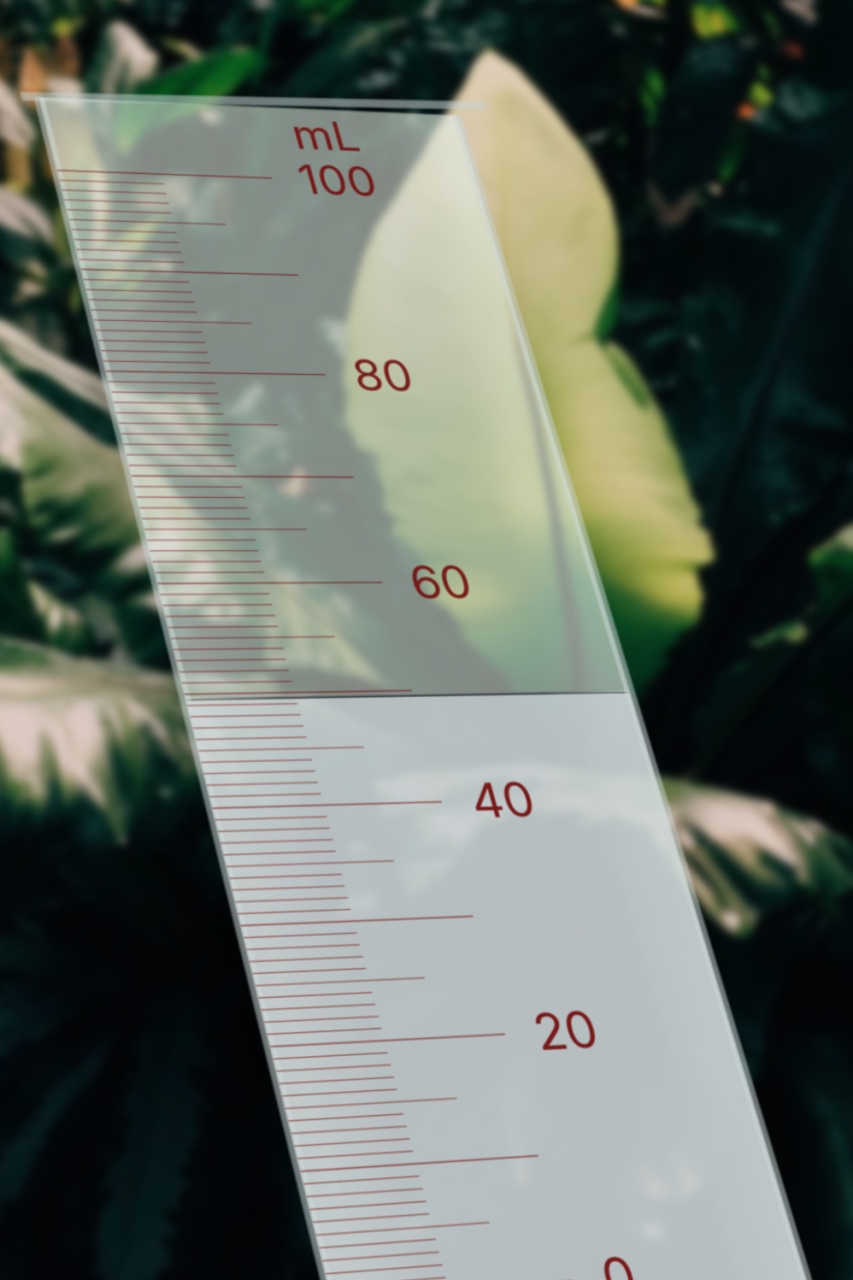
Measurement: 49.5 mL
